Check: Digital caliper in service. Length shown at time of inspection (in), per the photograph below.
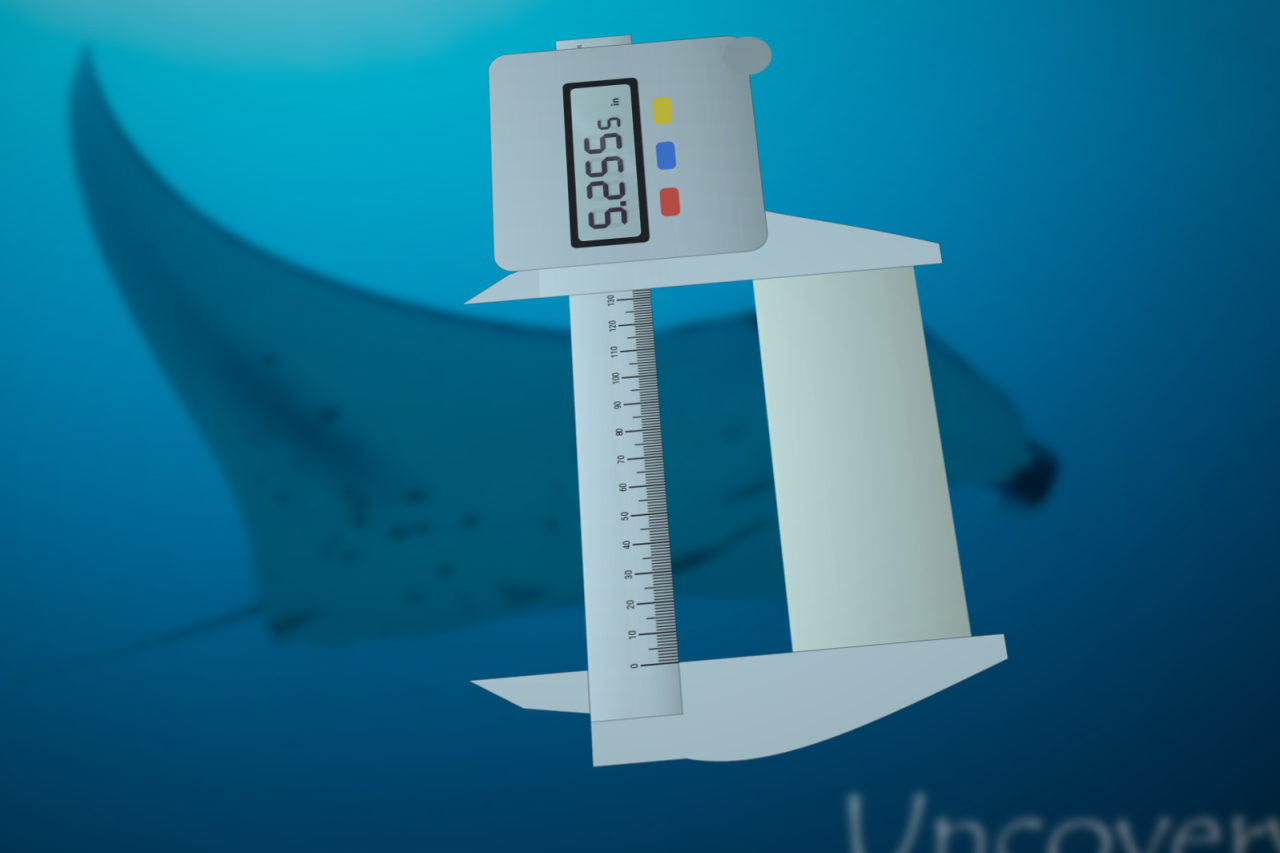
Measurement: 5.2555 in
